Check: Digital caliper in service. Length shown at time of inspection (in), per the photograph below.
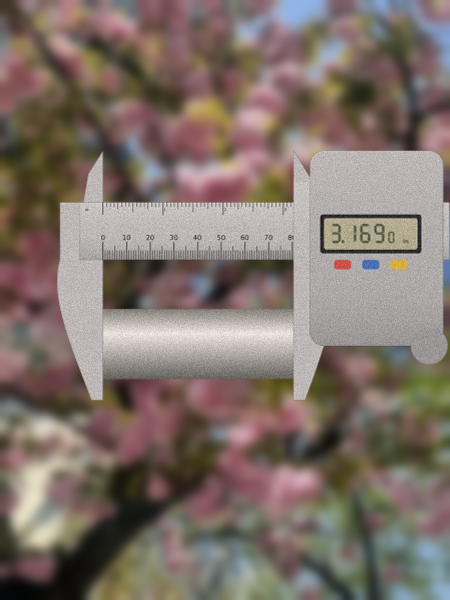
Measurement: 3.1690 in
